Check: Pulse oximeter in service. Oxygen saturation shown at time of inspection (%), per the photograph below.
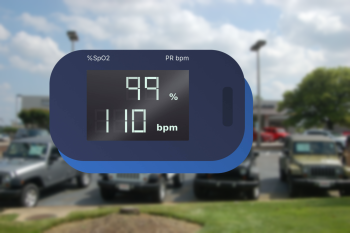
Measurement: 99 %
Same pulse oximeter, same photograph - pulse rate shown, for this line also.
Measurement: 110 bpm
